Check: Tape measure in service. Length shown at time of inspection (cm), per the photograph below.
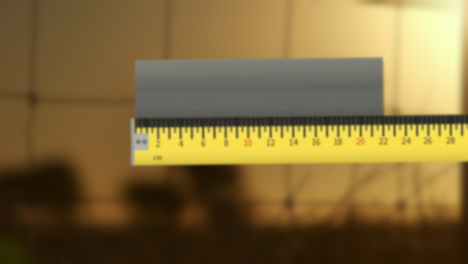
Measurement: 22 cm
